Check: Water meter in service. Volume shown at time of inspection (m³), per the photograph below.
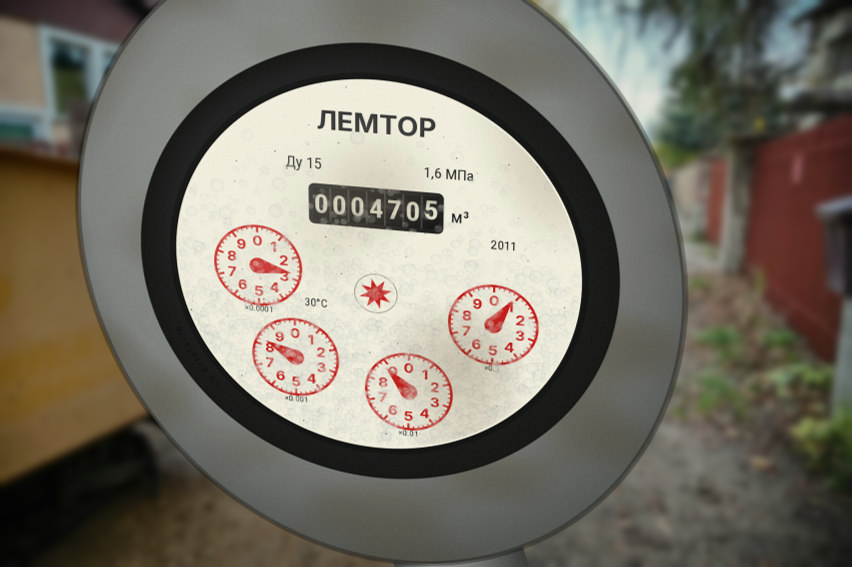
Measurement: 4705.0882 m³
